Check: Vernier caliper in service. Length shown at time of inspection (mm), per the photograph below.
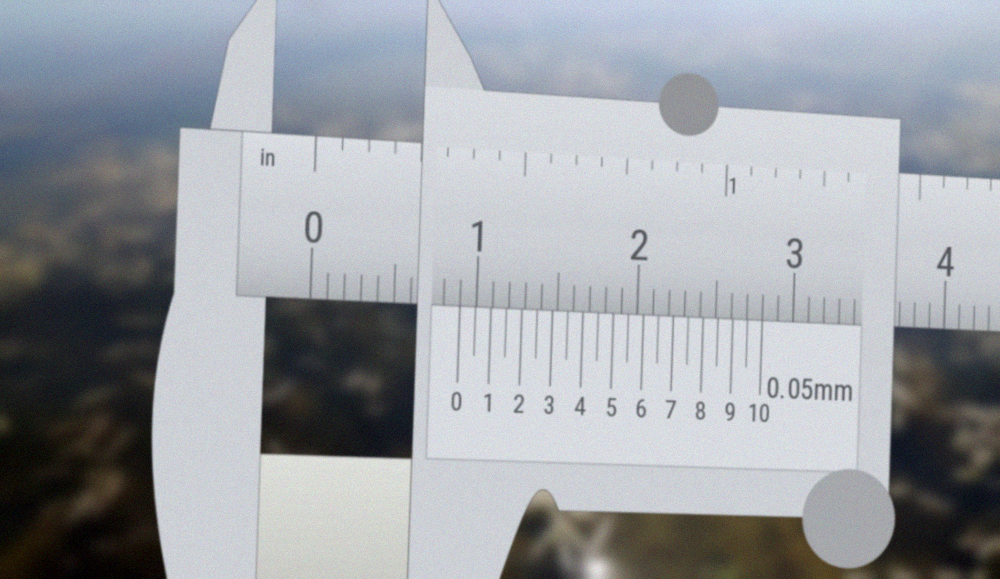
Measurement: 9.0 mm
